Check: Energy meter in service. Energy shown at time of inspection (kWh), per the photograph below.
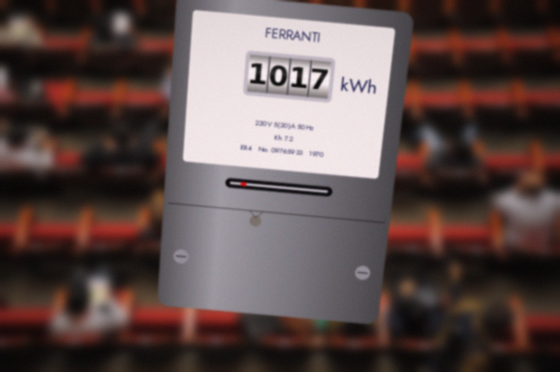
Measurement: 1017 kWh
